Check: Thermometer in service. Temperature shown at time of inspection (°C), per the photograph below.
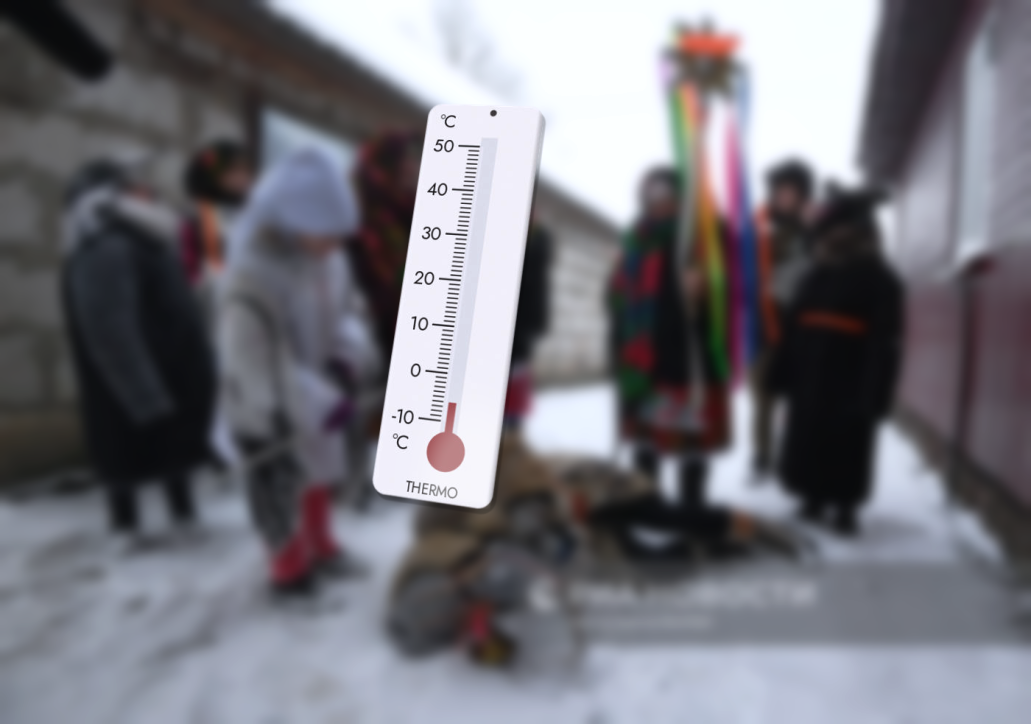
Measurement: -6 °C
